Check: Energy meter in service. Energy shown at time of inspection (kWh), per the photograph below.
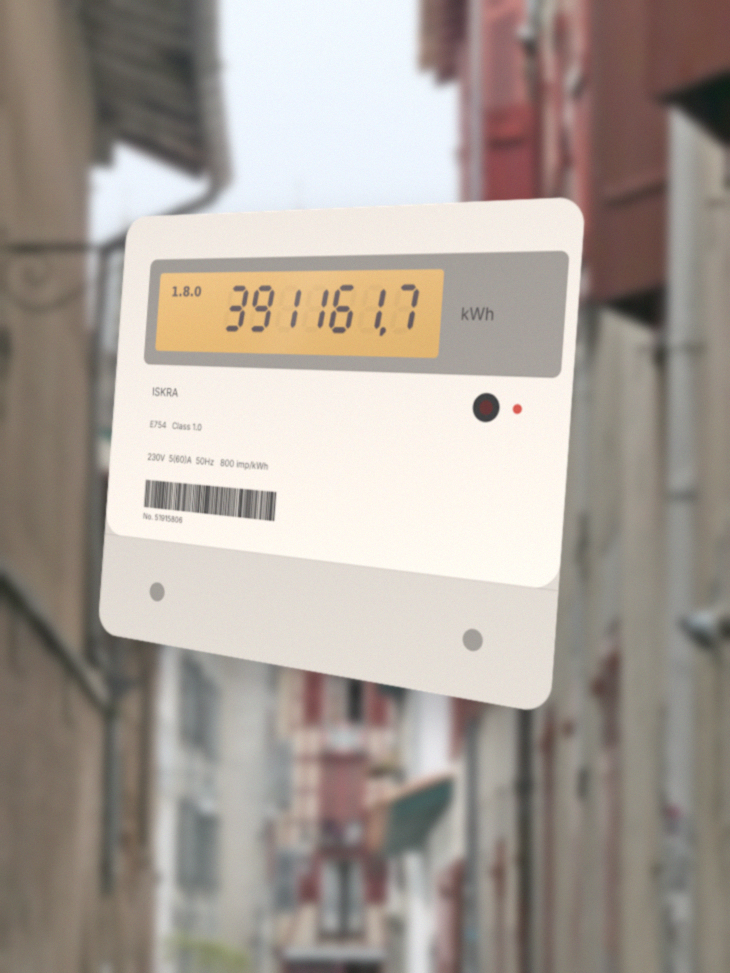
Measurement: 391161.7 kWh
